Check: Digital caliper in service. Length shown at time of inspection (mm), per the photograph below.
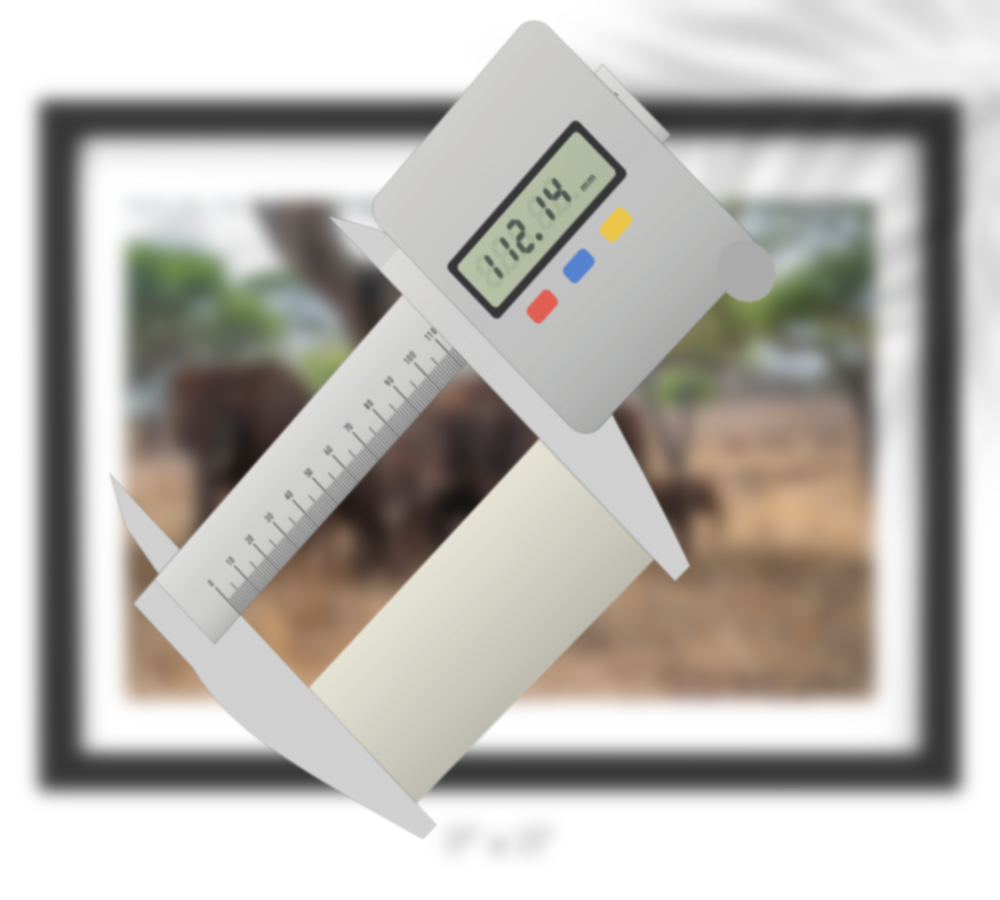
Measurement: 112.14 mm
